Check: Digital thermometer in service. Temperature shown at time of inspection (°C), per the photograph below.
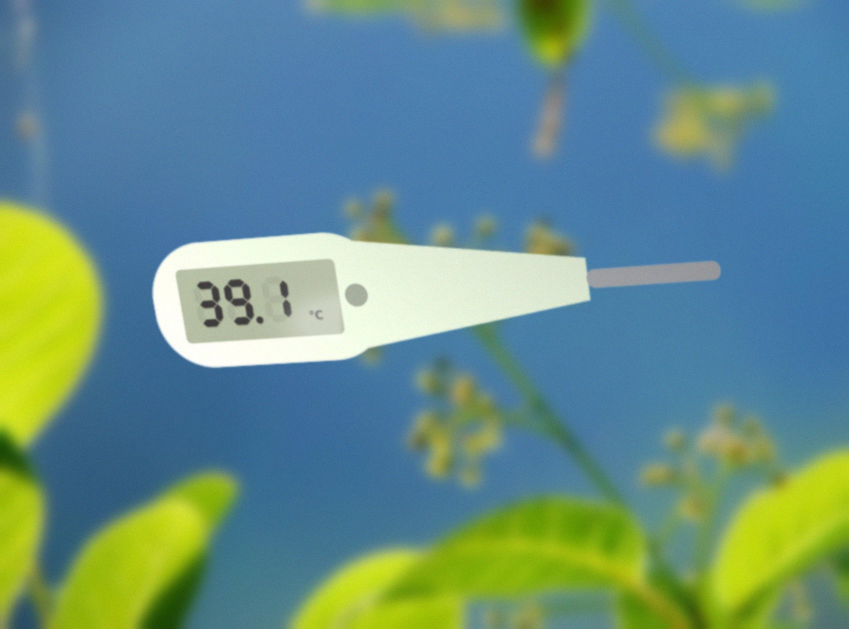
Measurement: 39.1 °C
